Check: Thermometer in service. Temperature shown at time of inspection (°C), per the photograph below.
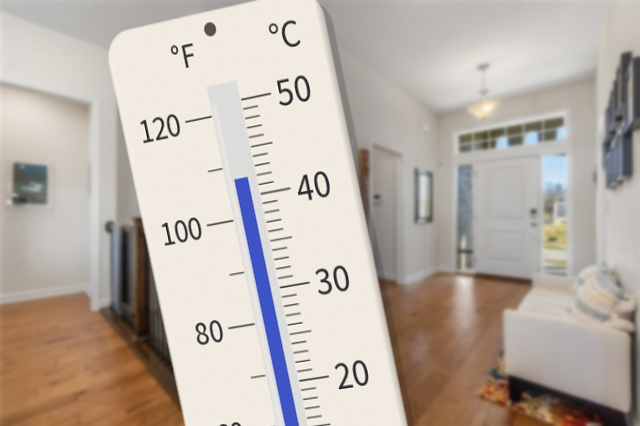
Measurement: 42 °C
